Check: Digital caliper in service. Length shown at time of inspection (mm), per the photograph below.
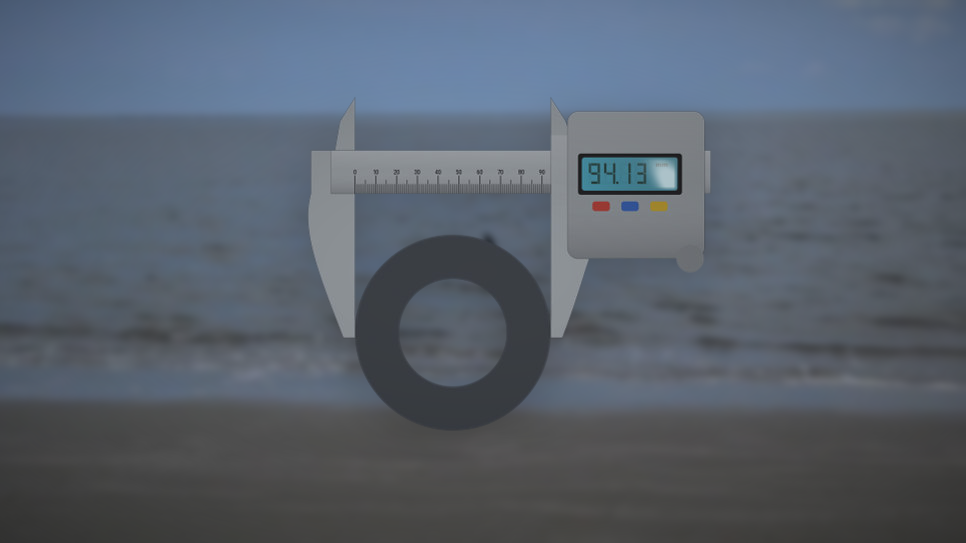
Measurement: 94.13 mm
